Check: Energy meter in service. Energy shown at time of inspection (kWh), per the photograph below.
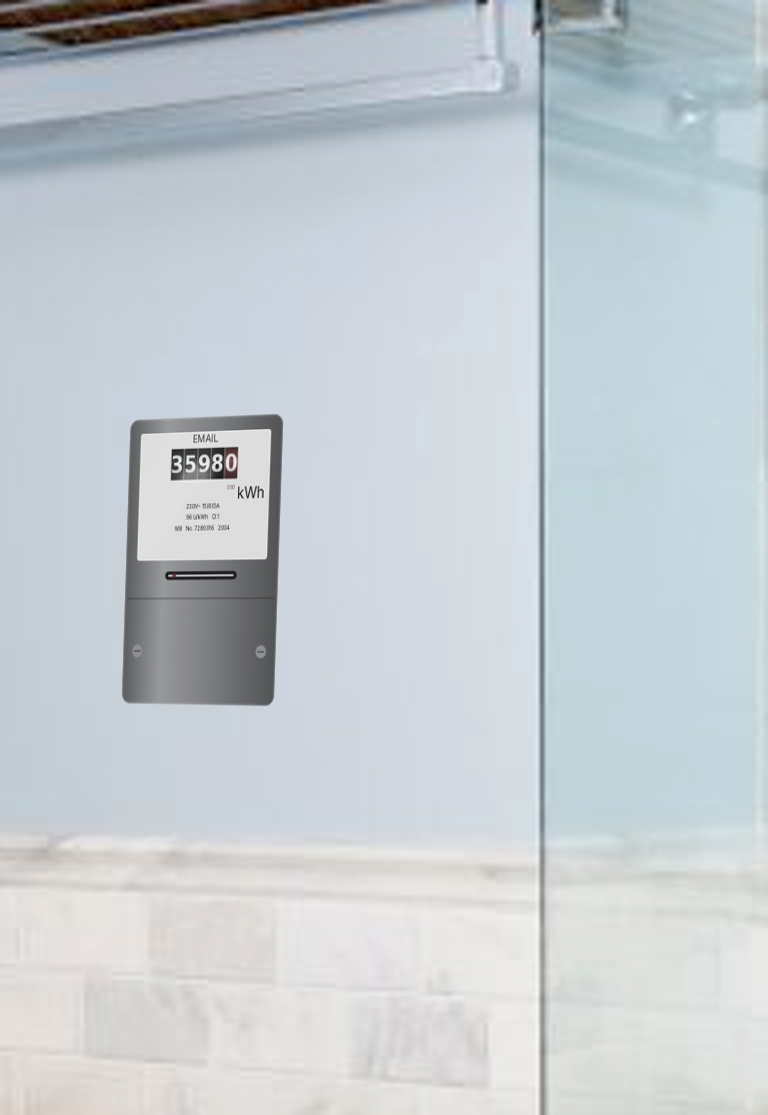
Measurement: 3598.0 kWh
